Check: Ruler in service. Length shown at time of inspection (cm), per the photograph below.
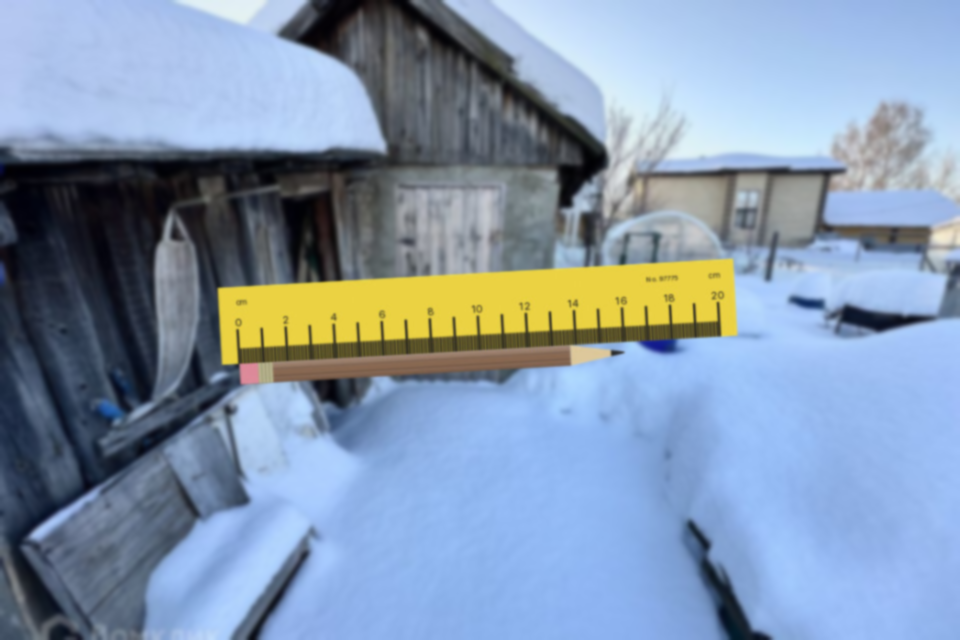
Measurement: 16 cm
